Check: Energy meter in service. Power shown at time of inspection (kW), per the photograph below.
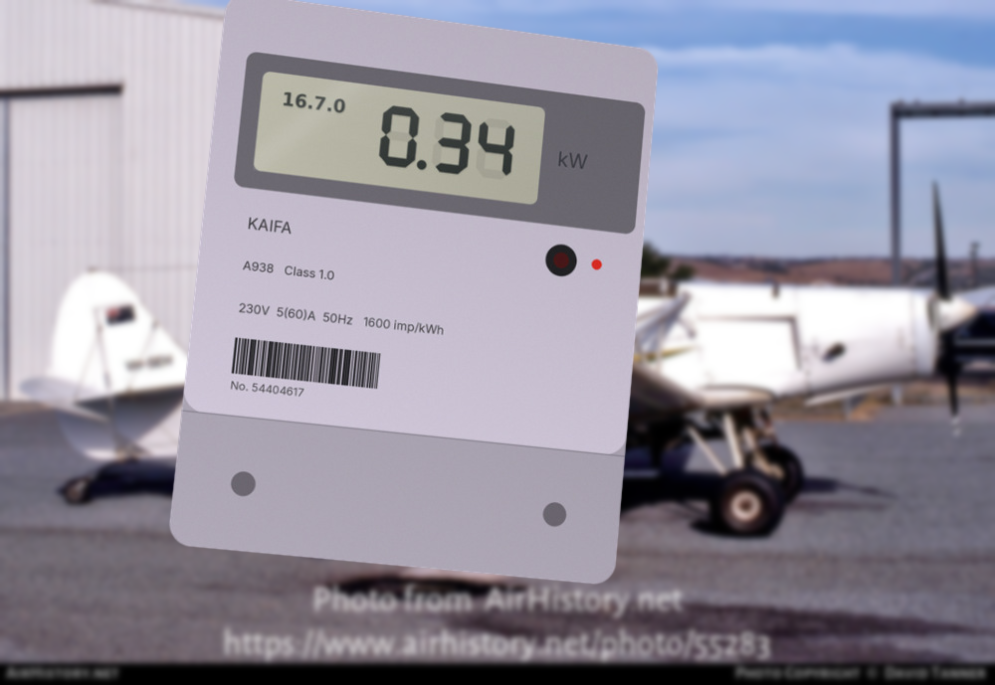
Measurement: 0.34 kW
